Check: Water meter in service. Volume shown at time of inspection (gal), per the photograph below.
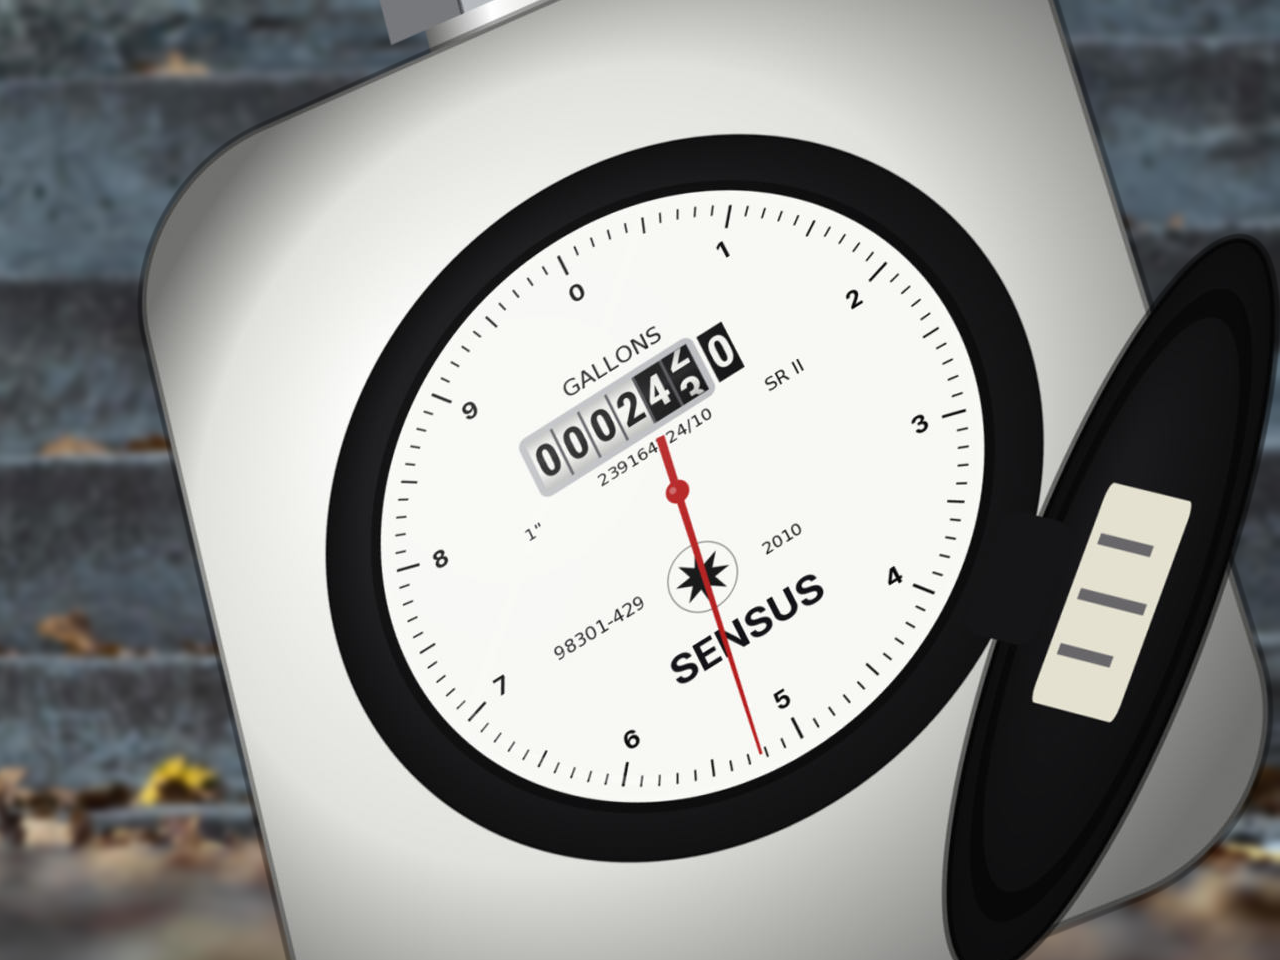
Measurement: 2425.2 gal
